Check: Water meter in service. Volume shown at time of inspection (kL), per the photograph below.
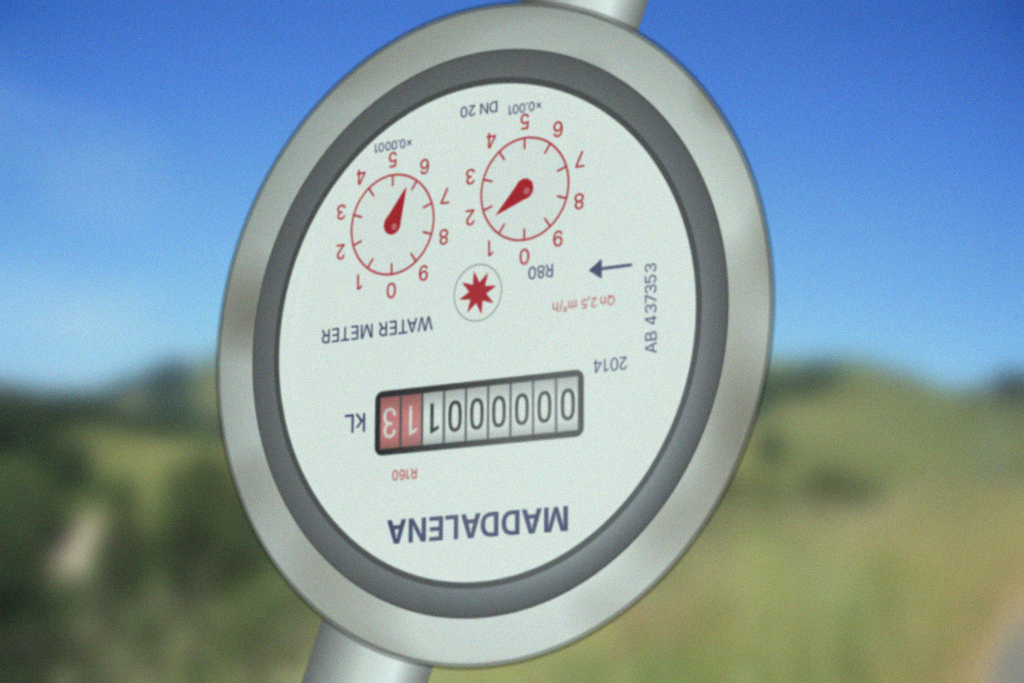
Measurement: 1.1315 kL
